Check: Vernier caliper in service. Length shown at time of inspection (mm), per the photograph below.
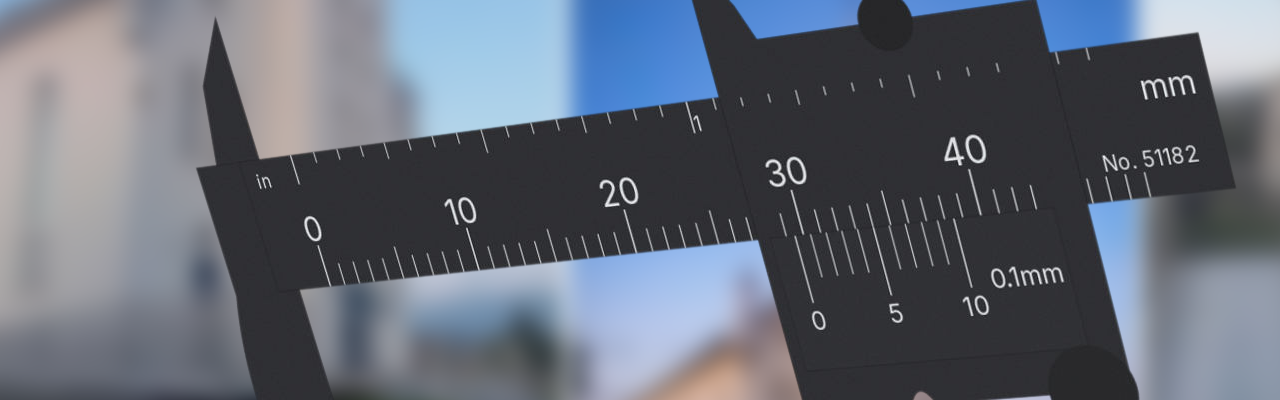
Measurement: 29.5 mm
